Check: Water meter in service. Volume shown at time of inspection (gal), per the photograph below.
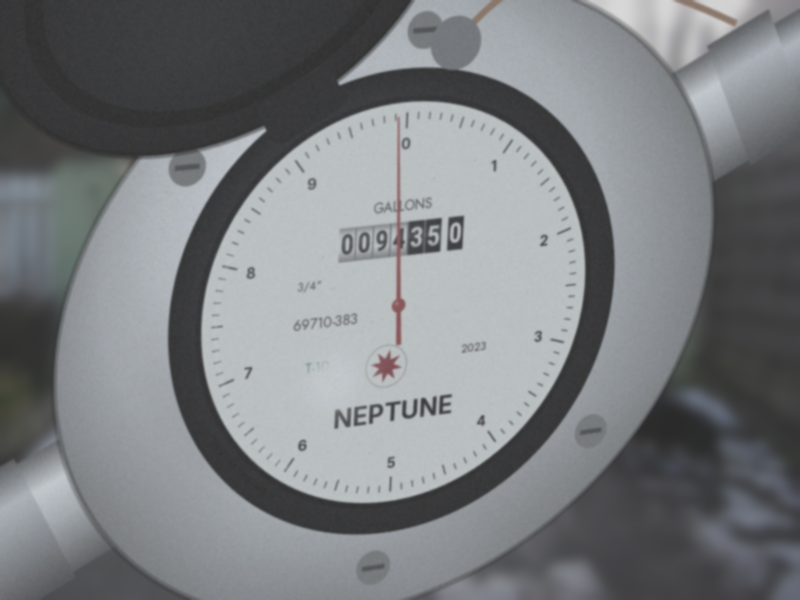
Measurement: 94349.9 gal
